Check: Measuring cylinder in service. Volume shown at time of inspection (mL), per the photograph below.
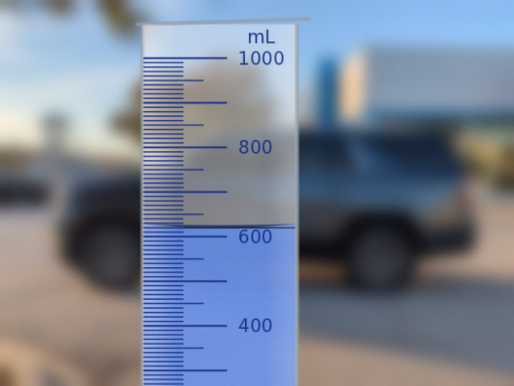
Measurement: 620 mL
